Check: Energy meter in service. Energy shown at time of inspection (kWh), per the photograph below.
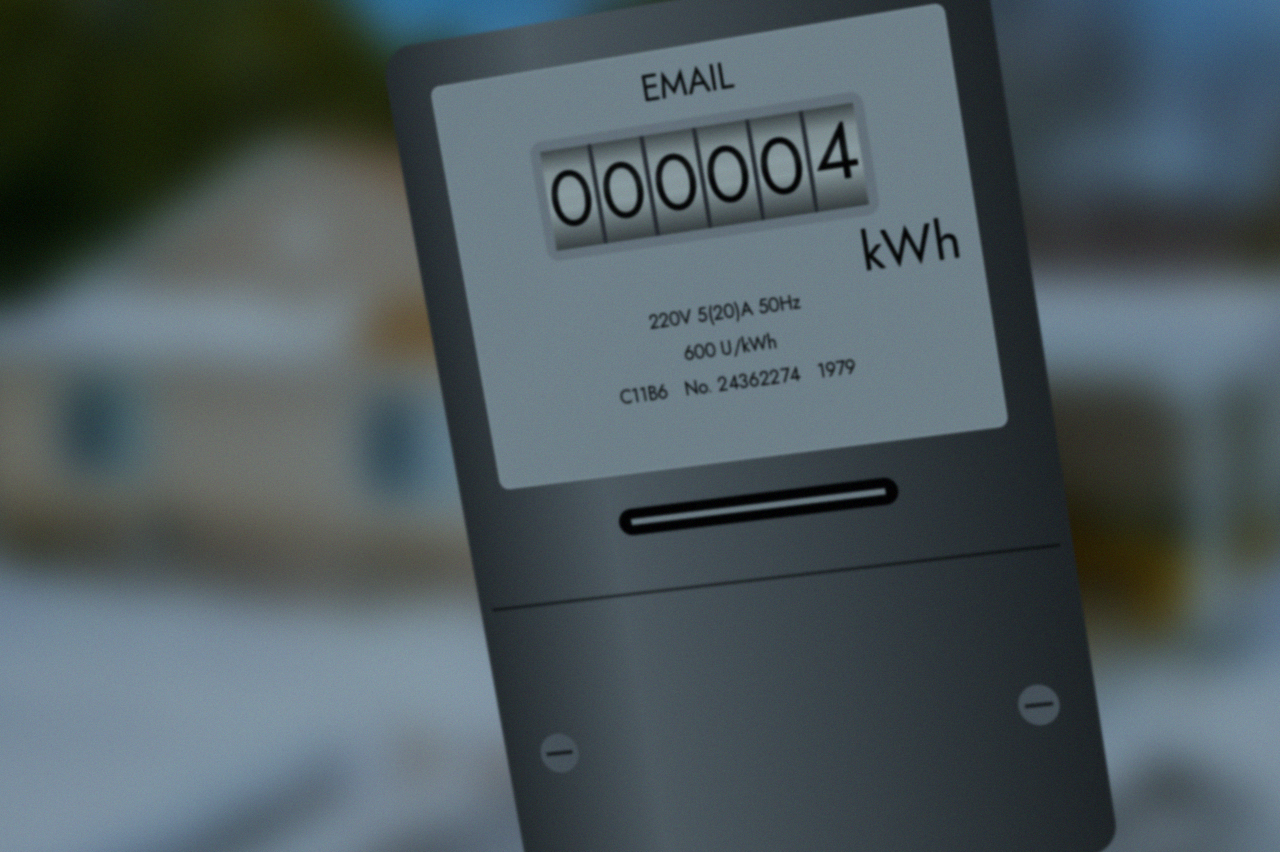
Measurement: 4 kWh
